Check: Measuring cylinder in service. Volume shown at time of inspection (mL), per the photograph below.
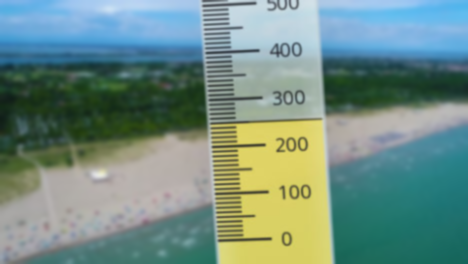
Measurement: 250 mL
